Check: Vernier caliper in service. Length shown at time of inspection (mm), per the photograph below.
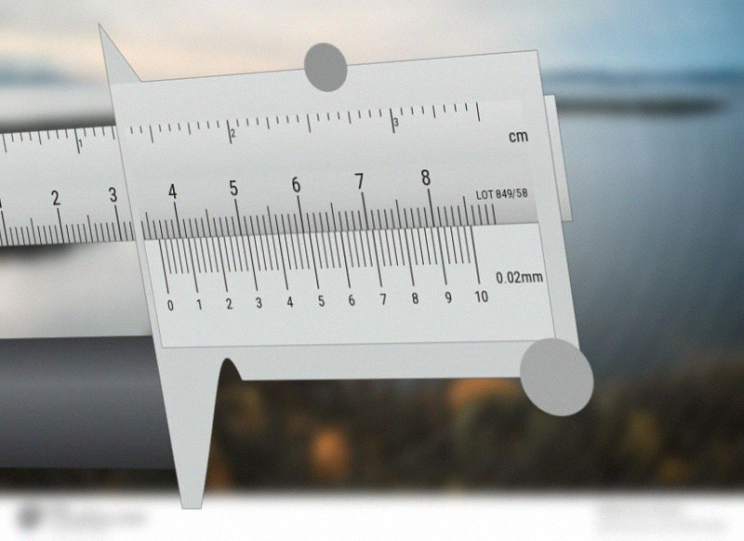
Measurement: 36.4 mm
